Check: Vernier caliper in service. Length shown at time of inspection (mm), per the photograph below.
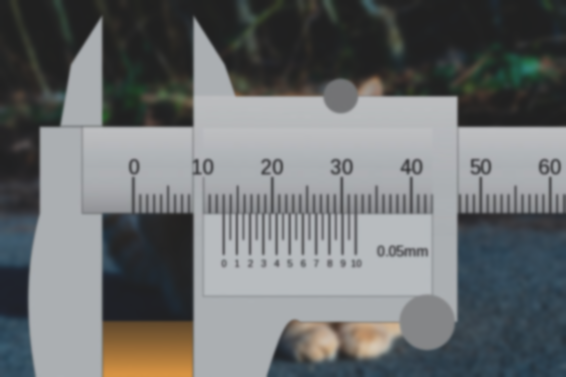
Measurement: 13.0 mm
